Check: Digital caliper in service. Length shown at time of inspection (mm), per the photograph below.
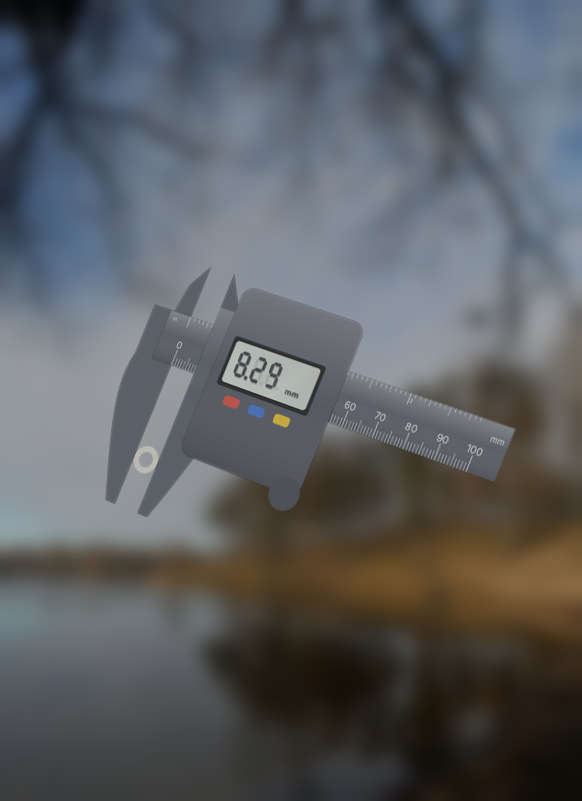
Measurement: 8.29 mm
